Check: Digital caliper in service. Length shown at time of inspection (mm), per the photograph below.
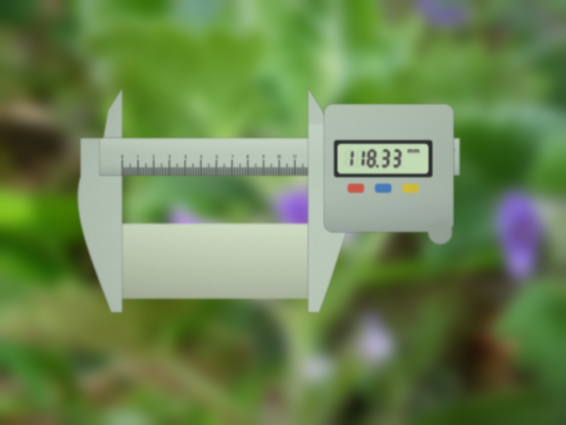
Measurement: 118.33 mm
